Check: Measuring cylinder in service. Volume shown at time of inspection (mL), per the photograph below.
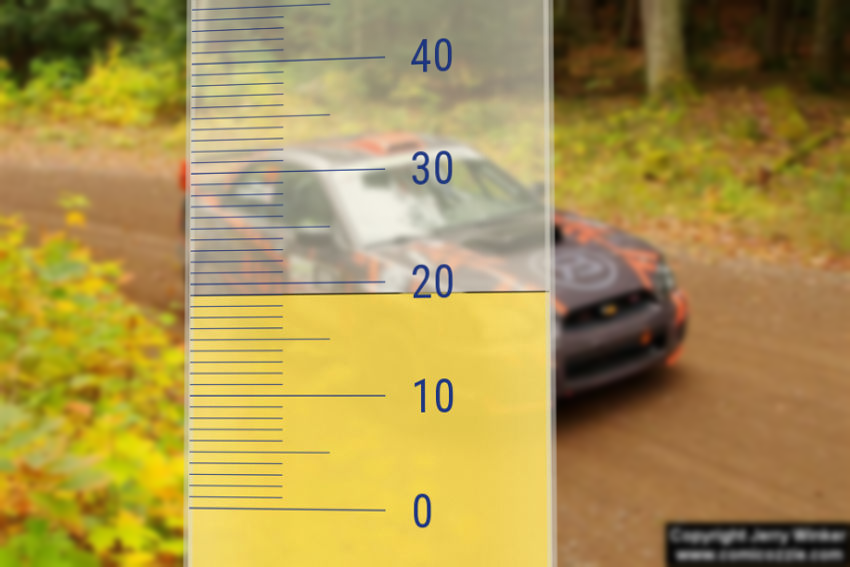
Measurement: 19 mL
